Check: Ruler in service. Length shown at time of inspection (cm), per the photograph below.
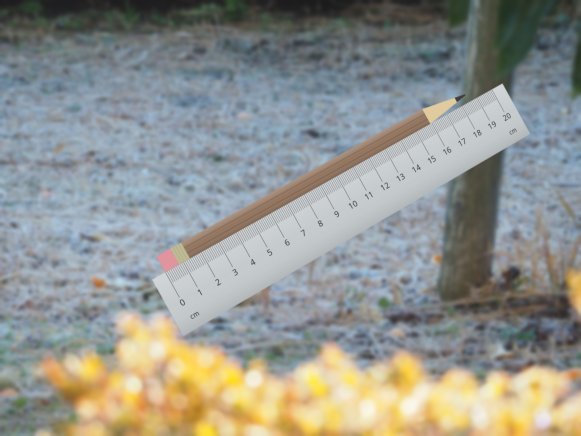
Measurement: 18.5 cm
